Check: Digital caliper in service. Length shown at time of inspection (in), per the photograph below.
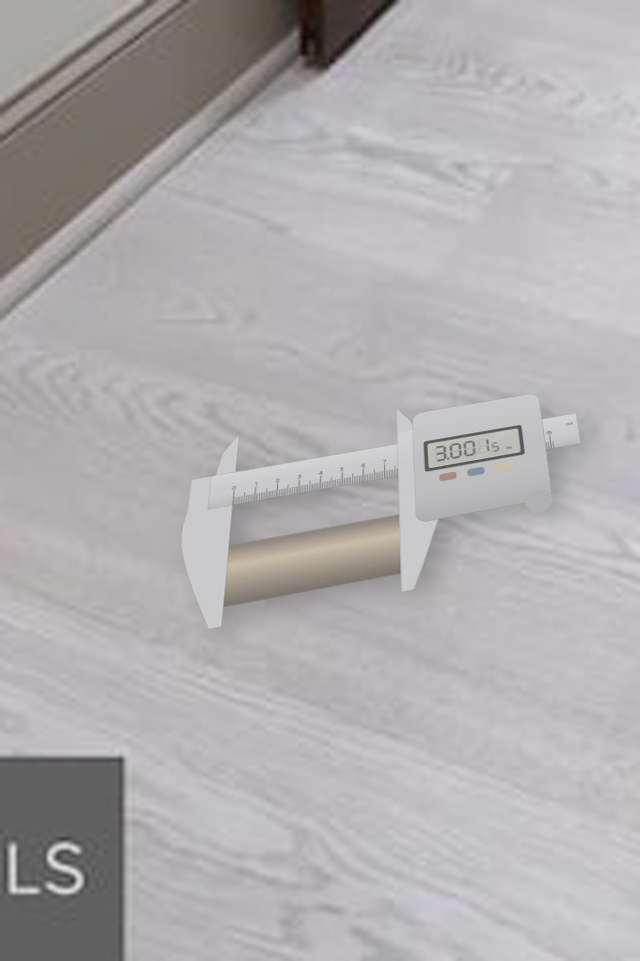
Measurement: 3.0015 in
